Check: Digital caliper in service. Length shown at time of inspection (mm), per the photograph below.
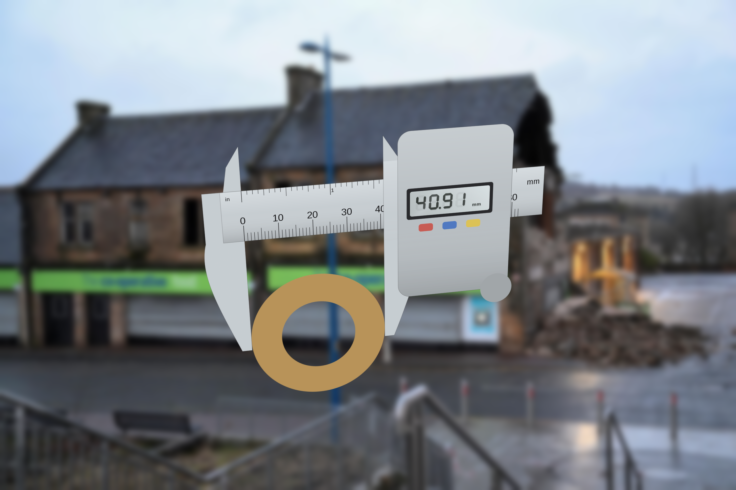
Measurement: 40.91 mm
